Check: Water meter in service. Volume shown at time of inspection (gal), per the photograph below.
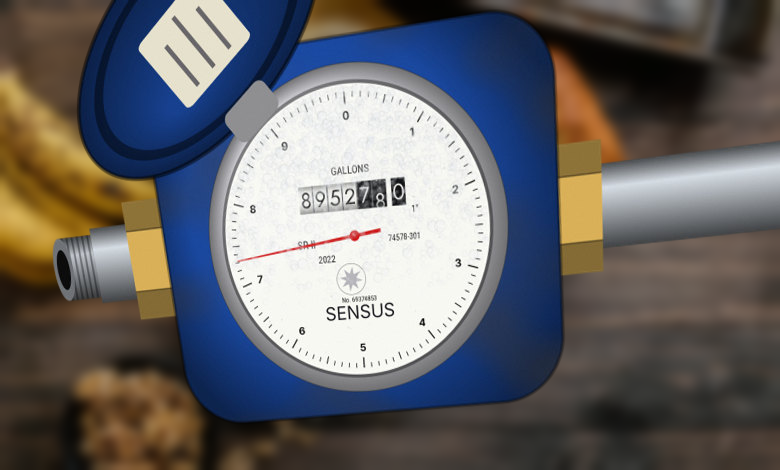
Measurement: 8952777.3 gal
